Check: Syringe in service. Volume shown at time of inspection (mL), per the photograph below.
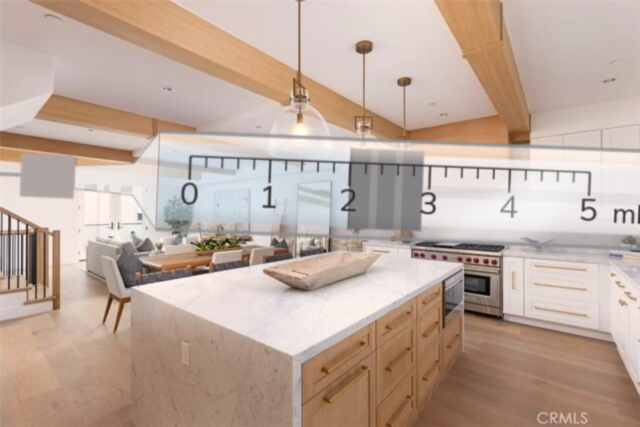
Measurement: 2 mL
